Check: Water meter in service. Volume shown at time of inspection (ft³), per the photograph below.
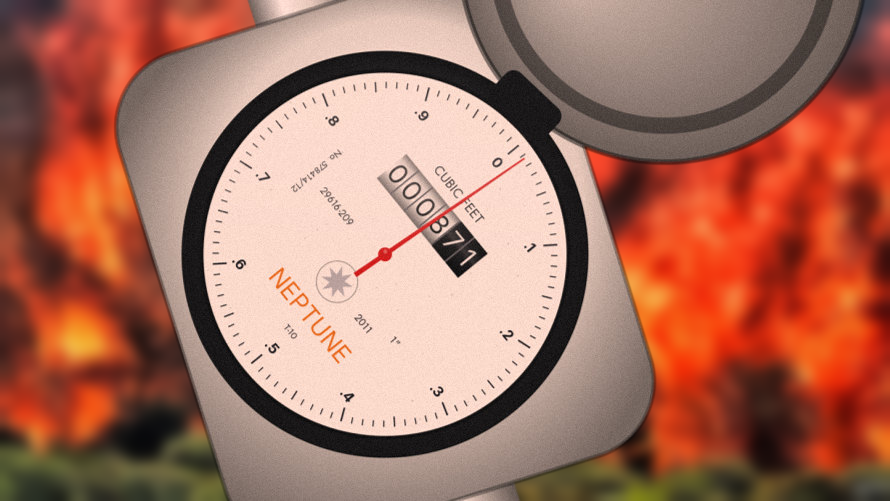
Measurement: 871.01 ft³
